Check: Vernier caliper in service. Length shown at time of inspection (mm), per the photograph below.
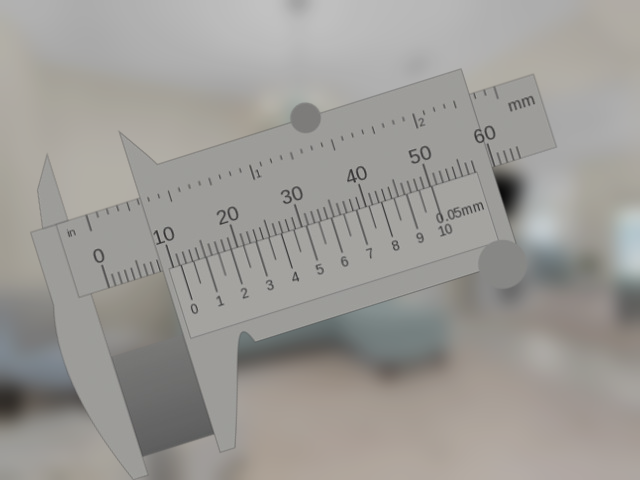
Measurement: 11.2 mm
